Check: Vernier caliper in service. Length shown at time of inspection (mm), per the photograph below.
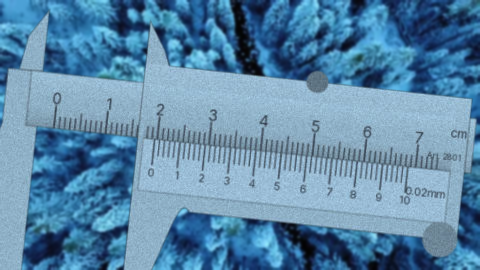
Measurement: 19.5 mm
